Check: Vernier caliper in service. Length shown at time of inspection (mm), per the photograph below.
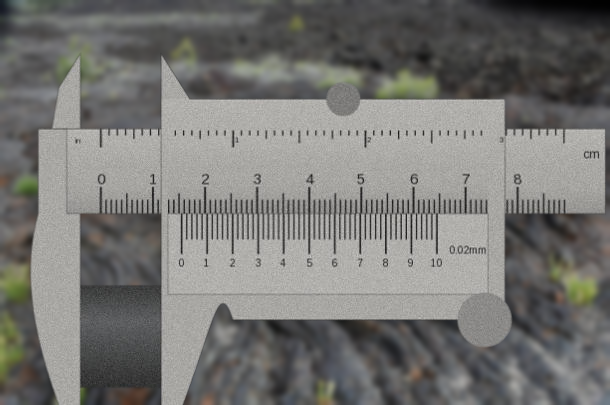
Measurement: 15.5 mm
